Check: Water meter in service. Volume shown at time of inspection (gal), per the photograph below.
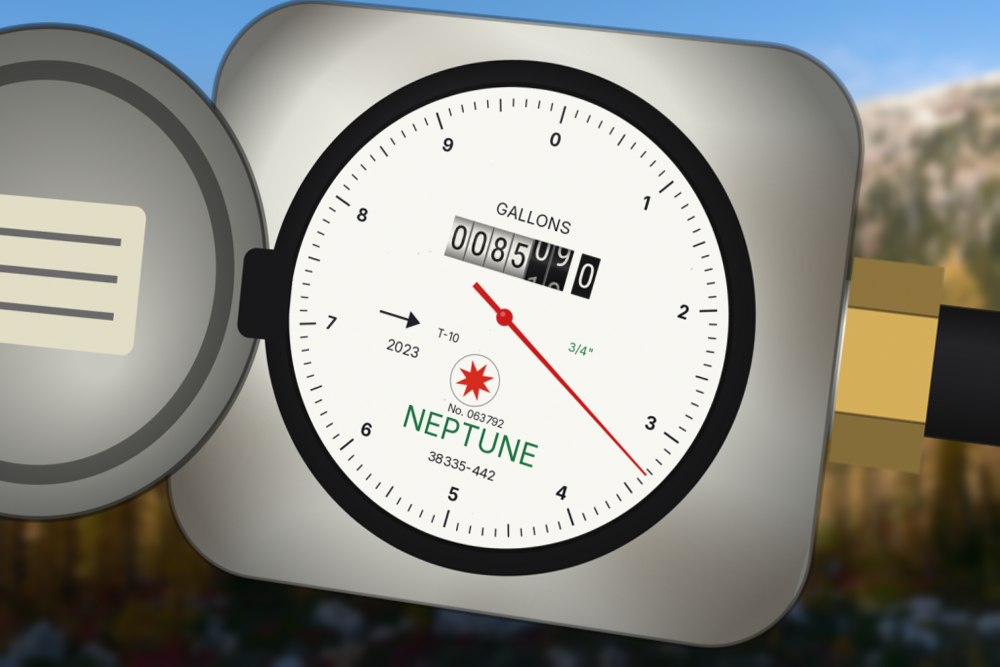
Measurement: 85093.3 gal
